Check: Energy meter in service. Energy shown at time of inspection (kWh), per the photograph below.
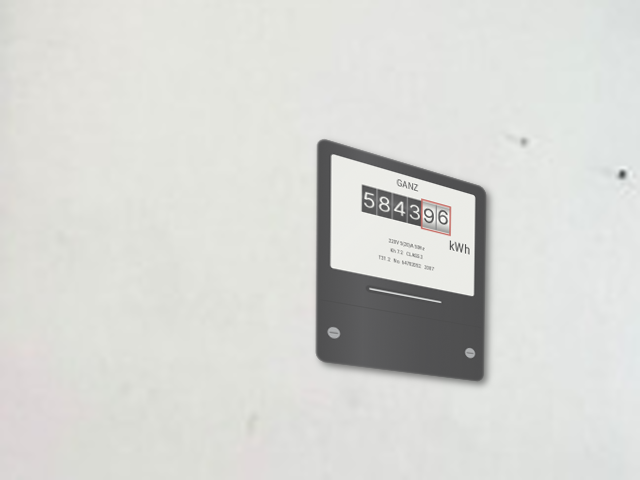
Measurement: 5843.96 kWh
